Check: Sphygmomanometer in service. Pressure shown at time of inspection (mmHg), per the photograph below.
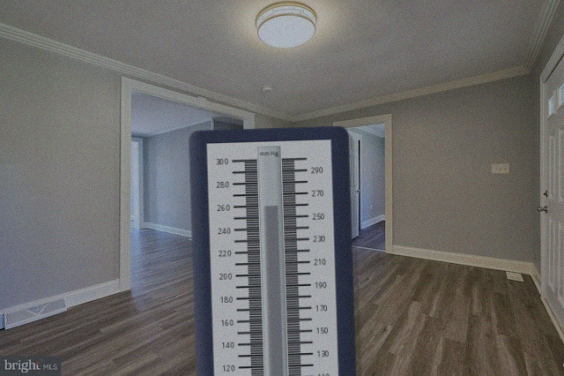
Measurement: 260 mmHg
